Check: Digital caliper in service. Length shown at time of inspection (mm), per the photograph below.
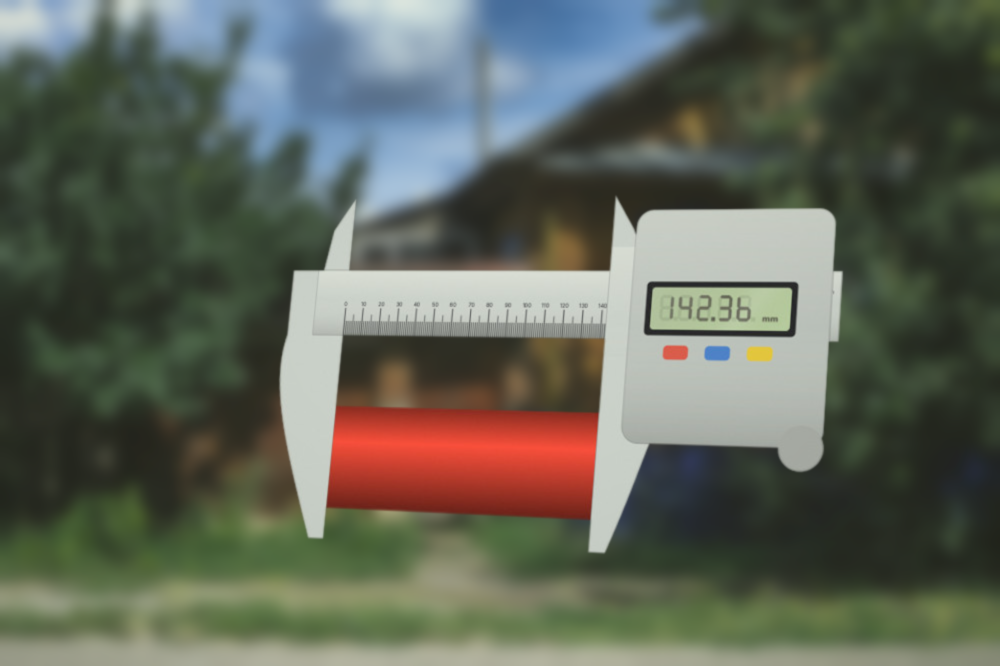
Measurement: 142.36 mm
